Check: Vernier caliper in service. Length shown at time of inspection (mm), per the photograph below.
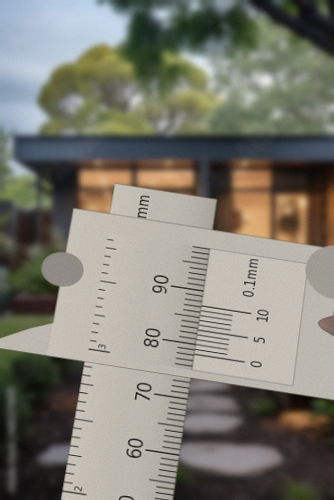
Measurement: 78.2 mm
